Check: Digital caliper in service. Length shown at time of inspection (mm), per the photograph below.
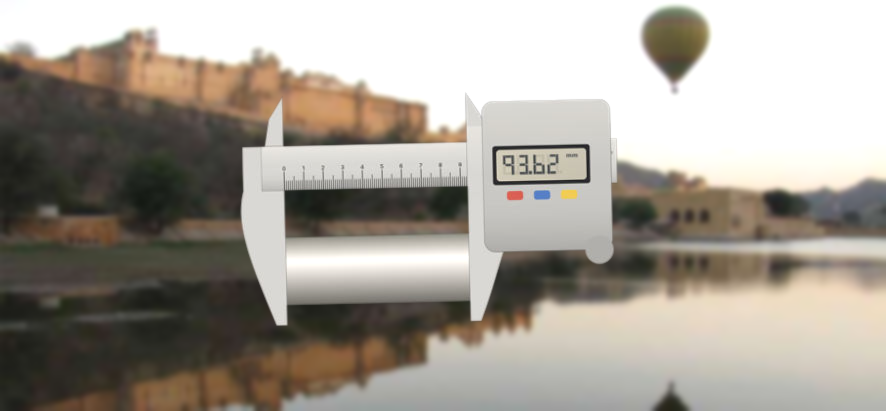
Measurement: 93.62 mm
